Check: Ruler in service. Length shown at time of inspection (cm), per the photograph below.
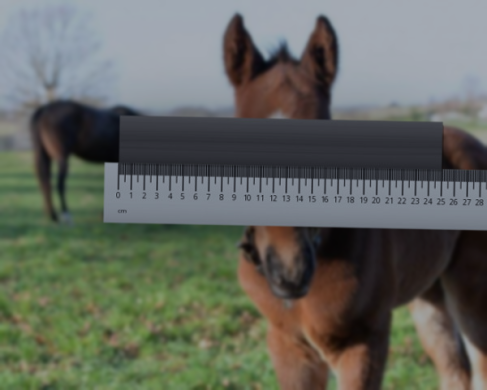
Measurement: 25 cm
